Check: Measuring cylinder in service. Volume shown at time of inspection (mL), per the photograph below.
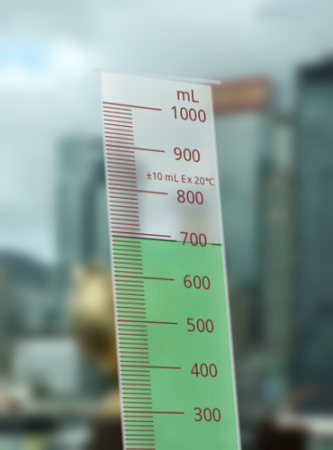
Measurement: 690 mL
